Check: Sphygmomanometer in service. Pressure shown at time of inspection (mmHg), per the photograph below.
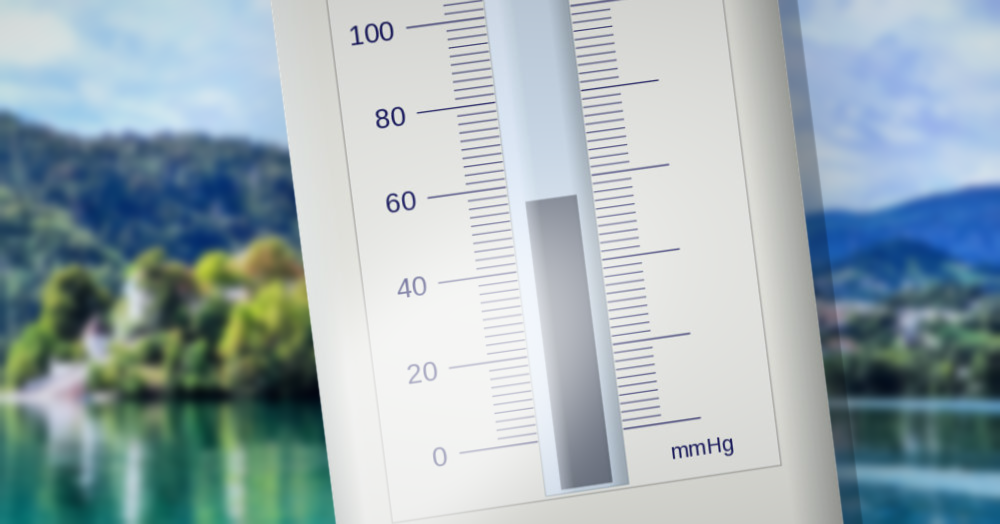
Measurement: 56 mmHg
